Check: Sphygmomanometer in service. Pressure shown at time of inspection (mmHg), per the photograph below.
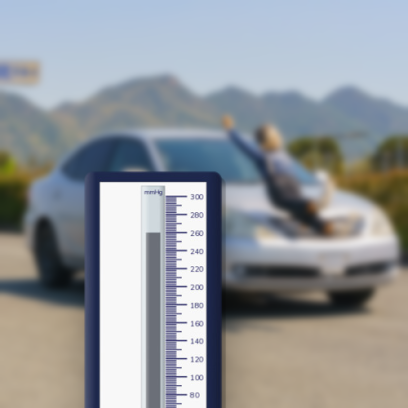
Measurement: 260 mmHg
